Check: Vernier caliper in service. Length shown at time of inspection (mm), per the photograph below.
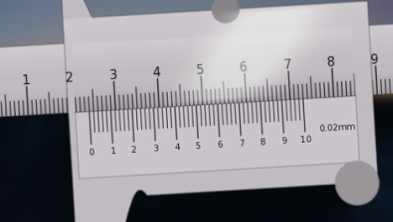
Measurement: 24.0 mm
